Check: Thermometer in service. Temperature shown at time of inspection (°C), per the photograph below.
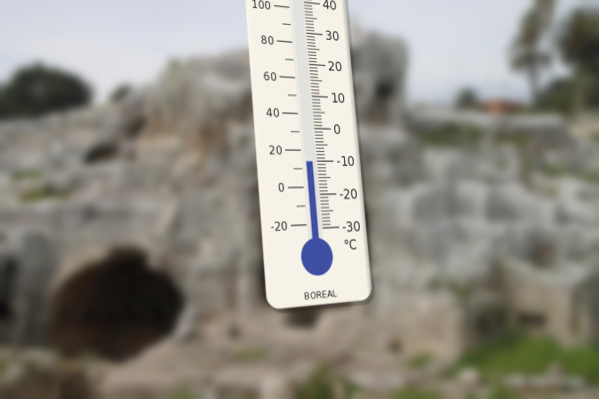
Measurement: -10 °C
